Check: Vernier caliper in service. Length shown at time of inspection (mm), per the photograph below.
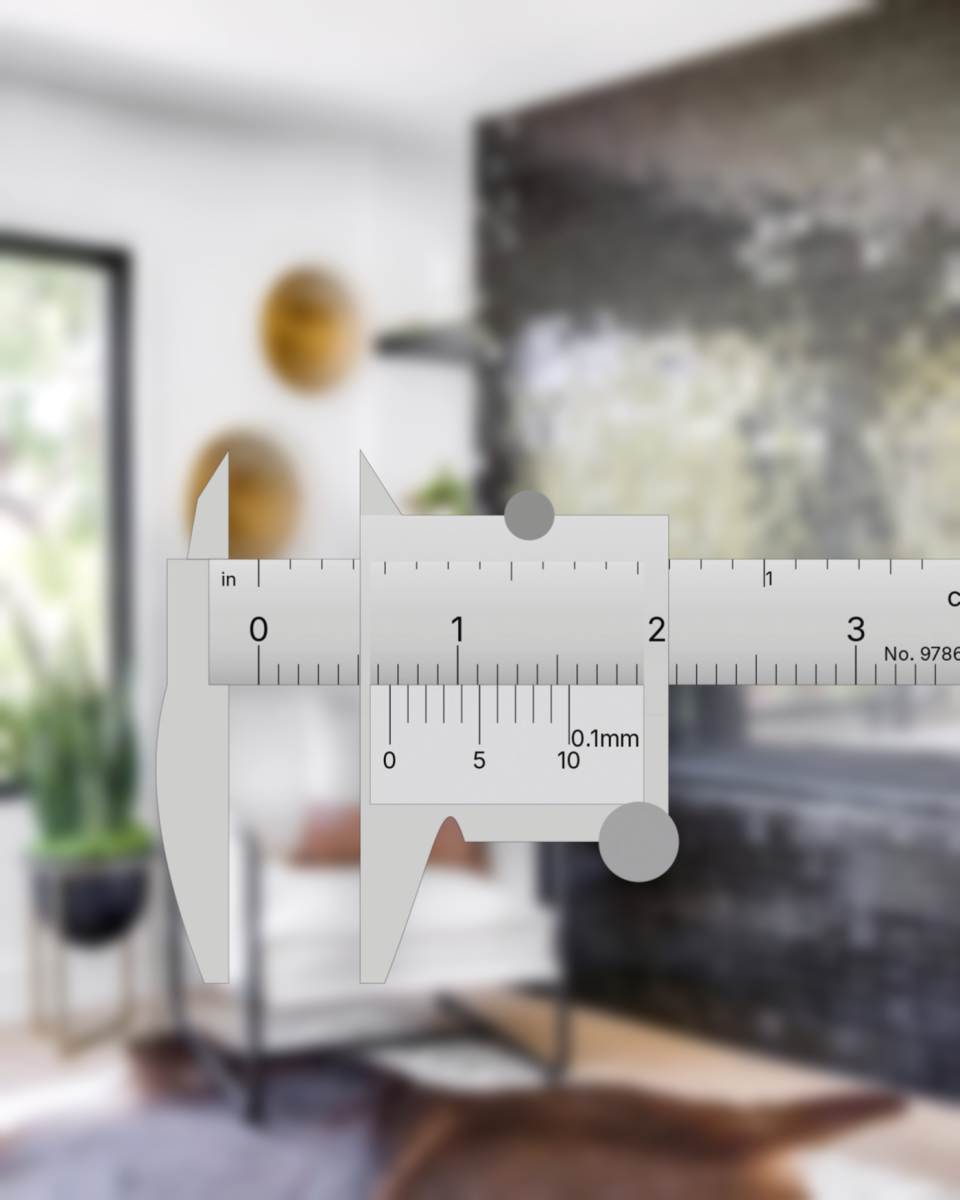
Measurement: 6.6 mm
